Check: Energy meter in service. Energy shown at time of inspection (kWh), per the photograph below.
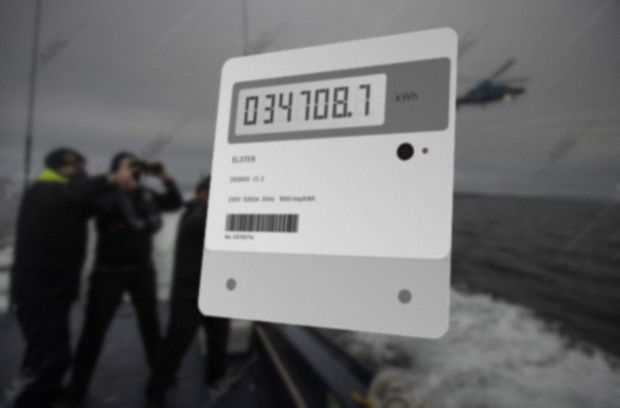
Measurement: 34708.7 kWh
